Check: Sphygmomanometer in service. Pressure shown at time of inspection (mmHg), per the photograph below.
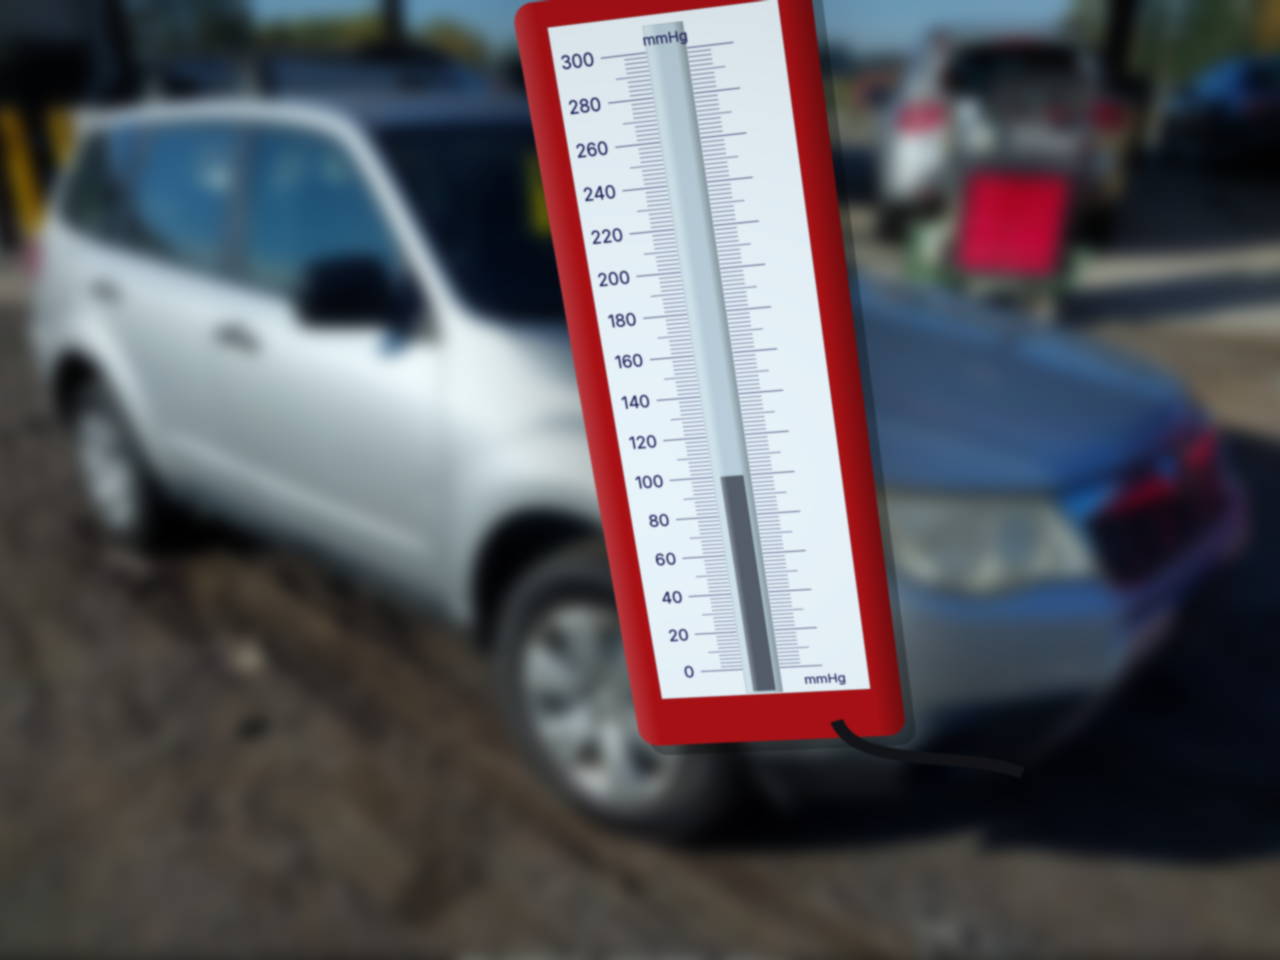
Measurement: 100 mmHg
